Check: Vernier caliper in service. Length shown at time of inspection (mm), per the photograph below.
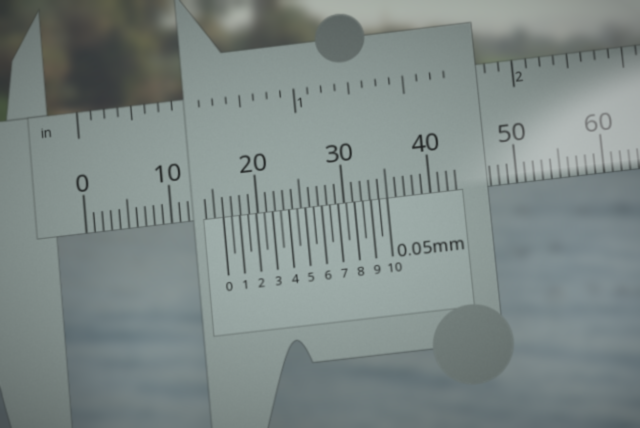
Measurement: 16.0 mm
